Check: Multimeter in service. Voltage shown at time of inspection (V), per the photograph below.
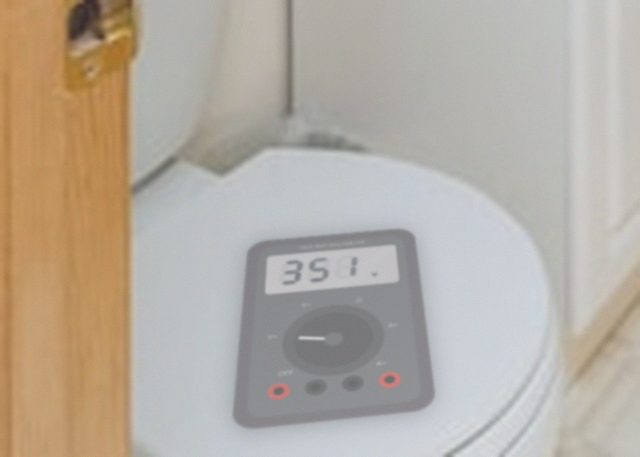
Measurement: 351 V
